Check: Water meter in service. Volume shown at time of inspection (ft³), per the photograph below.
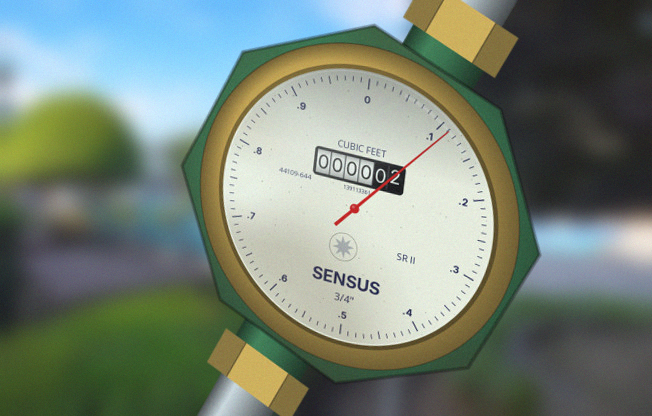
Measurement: 2.11 ft³
